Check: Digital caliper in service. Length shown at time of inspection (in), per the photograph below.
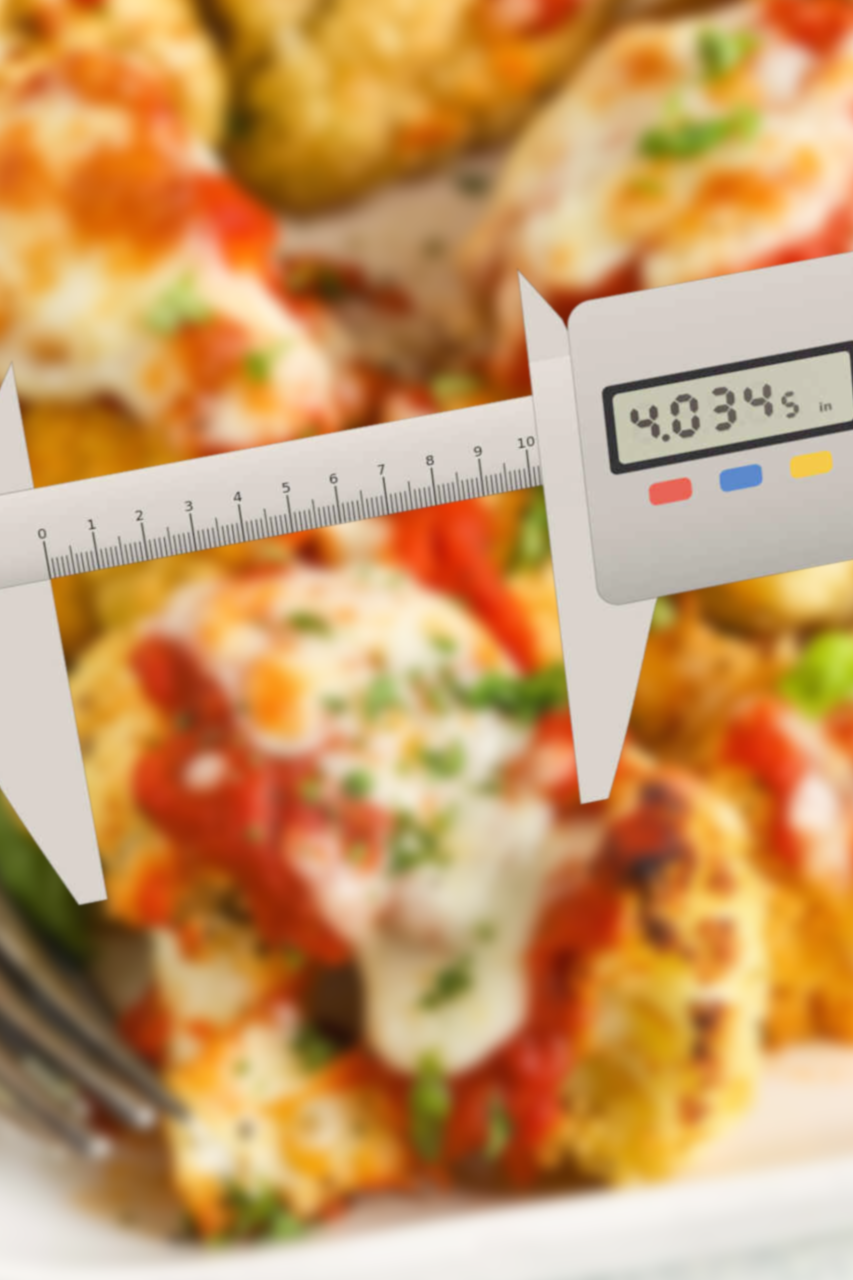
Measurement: 4.0345 in
